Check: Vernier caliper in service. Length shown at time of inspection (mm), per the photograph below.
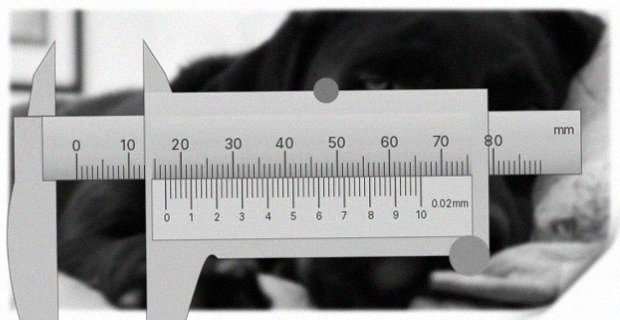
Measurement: 17.0 mm
